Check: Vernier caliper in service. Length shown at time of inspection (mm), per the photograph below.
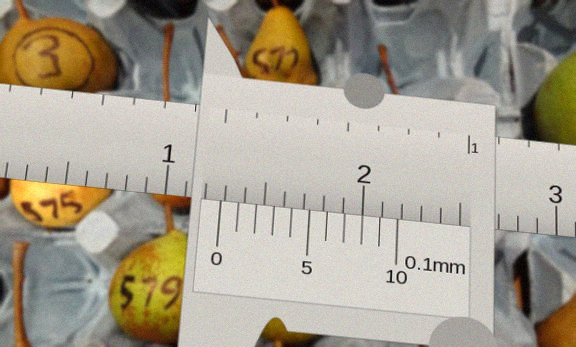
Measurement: 12.8 mm
